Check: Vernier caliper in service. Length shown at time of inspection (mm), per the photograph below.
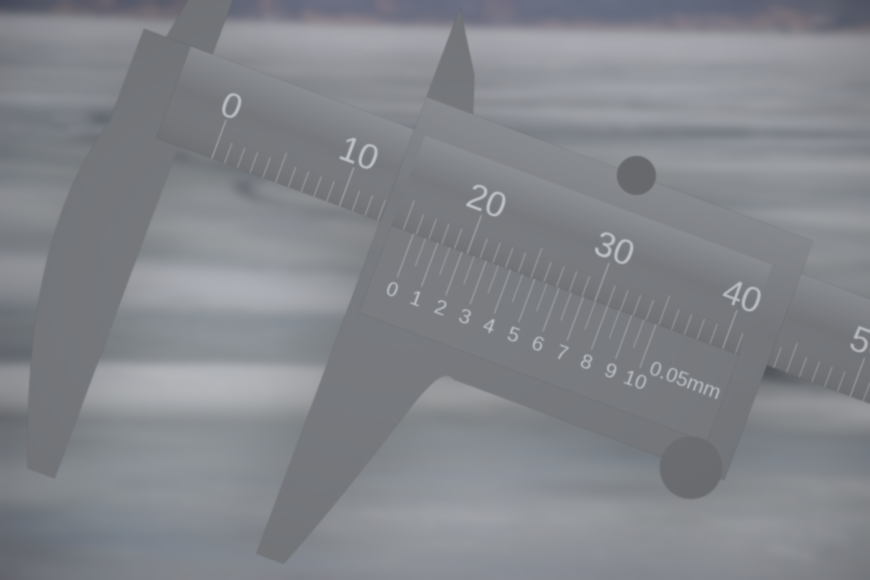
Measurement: 15.8 mm
